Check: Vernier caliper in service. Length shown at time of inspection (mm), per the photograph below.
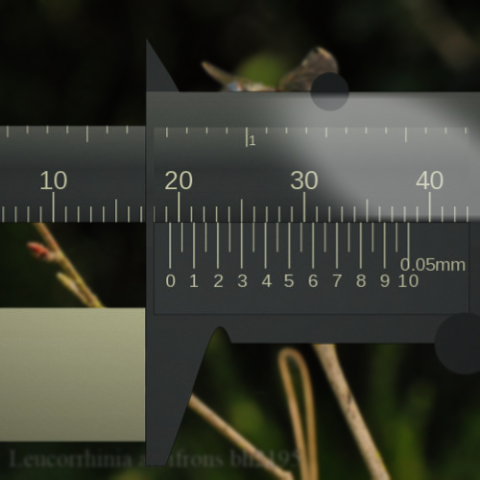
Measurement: 19.3 mm
